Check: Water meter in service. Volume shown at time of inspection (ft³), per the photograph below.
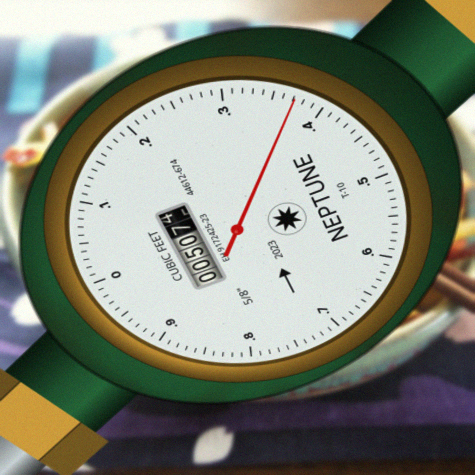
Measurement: 5074.37 ft³
